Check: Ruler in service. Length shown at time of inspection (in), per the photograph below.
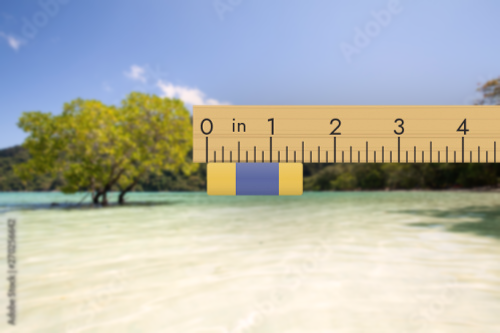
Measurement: 1.5 in
